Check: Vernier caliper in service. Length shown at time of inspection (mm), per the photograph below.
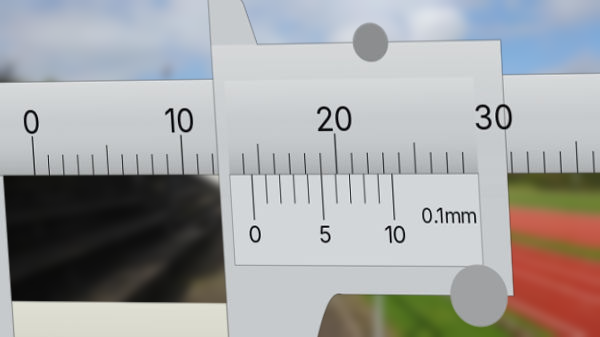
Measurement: 14.5 mm
